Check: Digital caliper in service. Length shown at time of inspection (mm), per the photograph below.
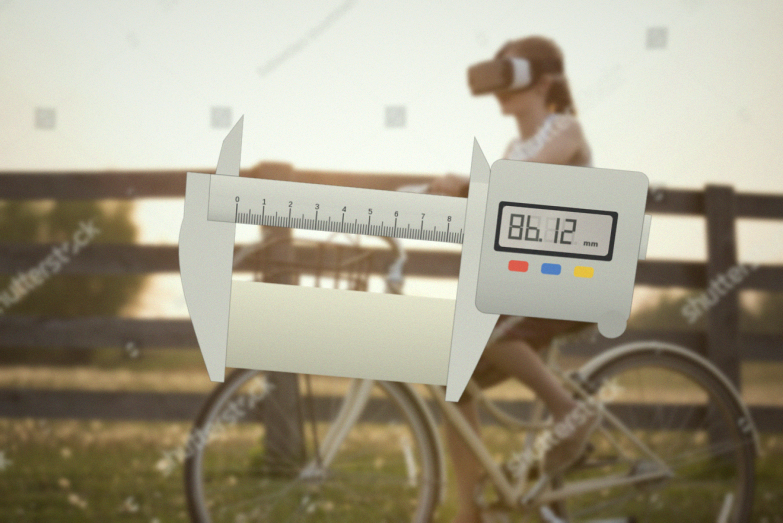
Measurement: 86.12 mm
